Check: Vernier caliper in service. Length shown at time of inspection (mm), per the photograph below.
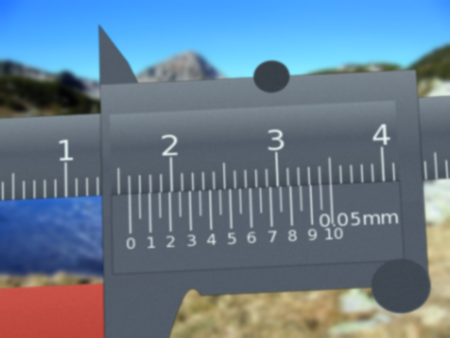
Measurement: 16.0 mm
